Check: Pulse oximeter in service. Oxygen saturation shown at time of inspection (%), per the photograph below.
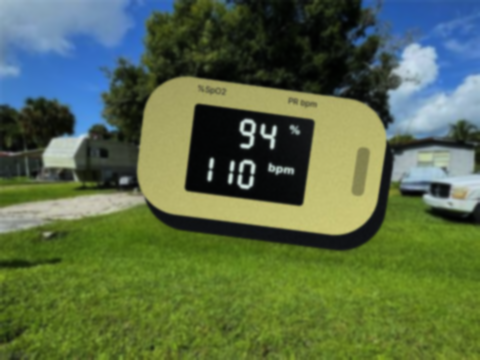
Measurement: 94 %
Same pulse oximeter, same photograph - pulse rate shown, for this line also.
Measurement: 110 bpm
